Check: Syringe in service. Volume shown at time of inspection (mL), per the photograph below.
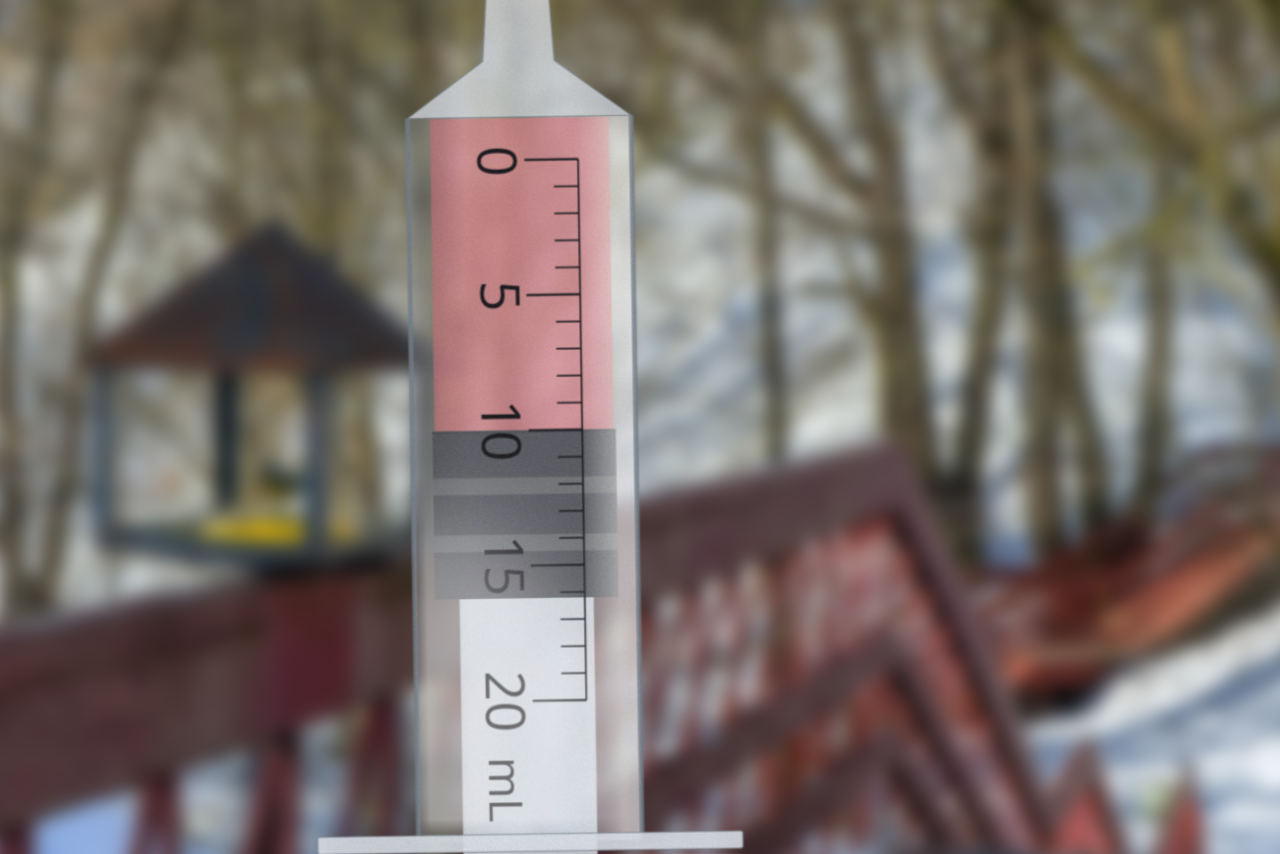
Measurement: 10 mL
